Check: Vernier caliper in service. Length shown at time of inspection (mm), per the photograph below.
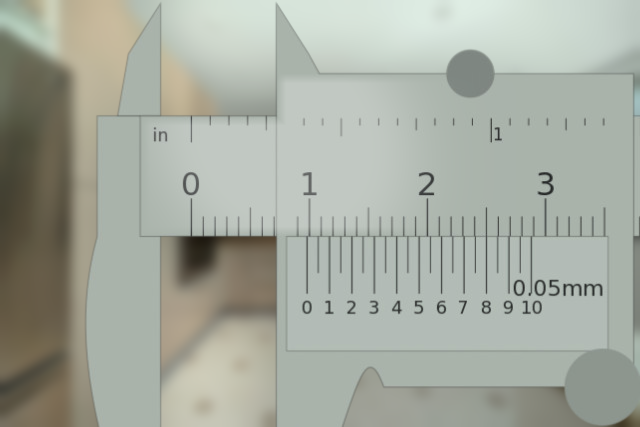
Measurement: 9.8 mm
